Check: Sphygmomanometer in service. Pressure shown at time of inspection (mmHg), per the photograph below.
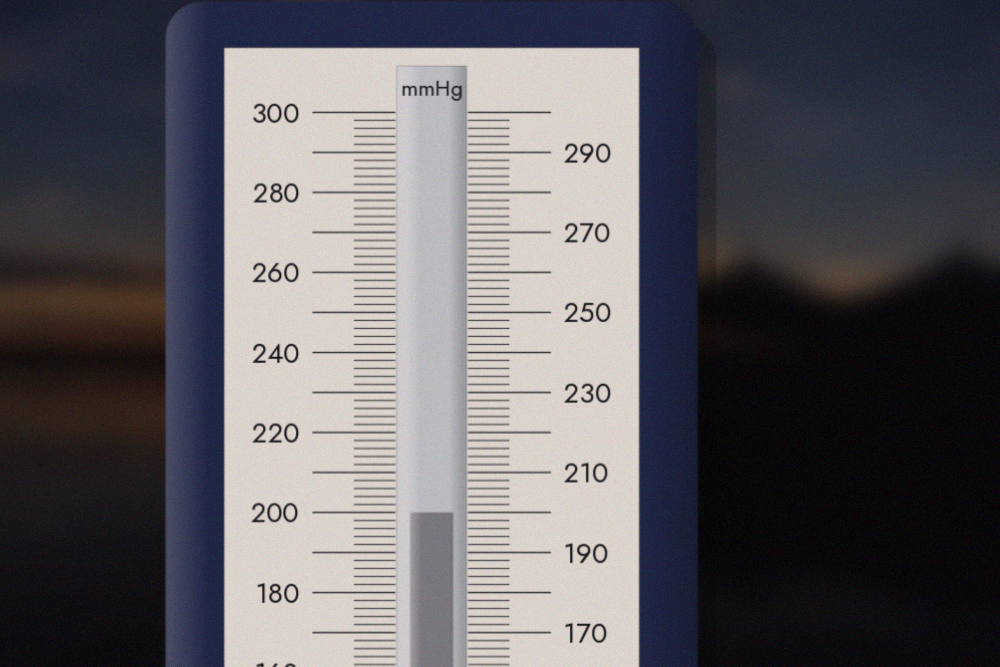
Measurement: 200 mmHg
